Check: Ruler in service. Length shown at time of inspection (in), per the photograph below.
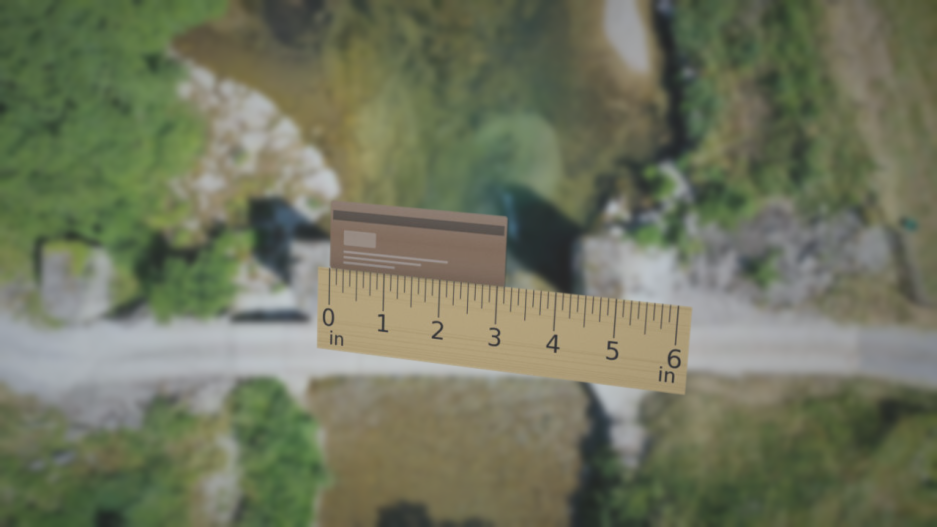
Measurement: 3.125 in
